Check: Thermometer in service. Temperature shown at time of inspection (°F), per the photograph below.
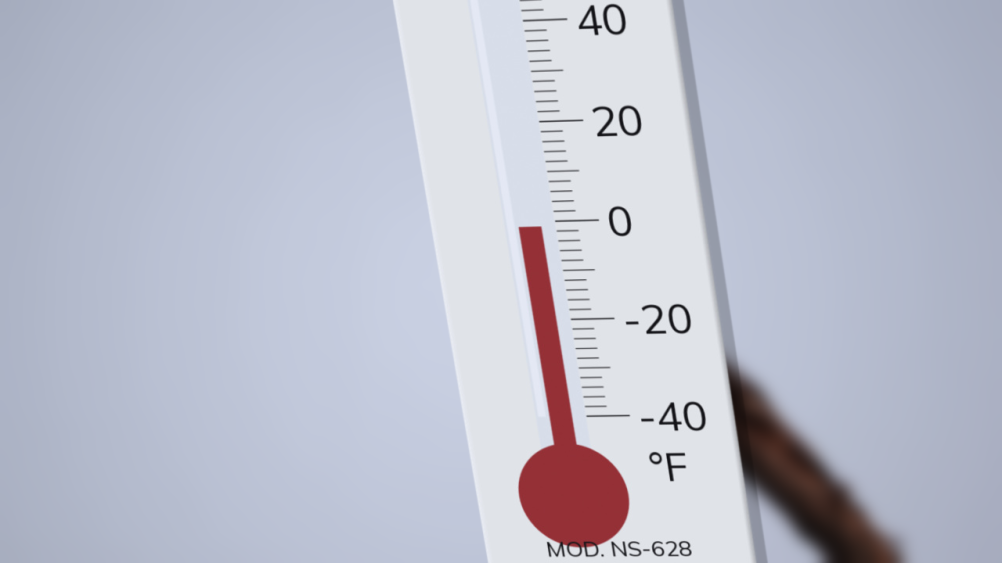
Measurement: -1 °F
